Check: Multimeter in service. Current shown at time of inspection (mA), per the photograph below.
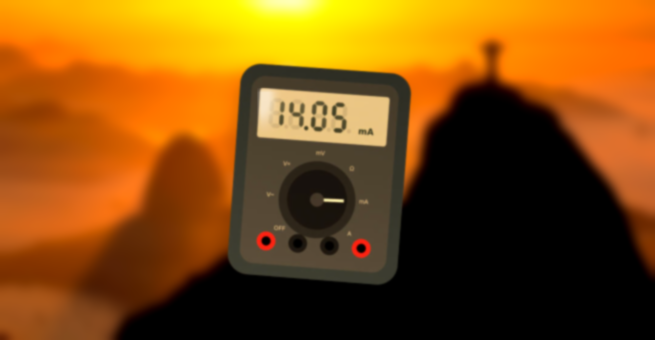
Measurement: 14.05 mA
